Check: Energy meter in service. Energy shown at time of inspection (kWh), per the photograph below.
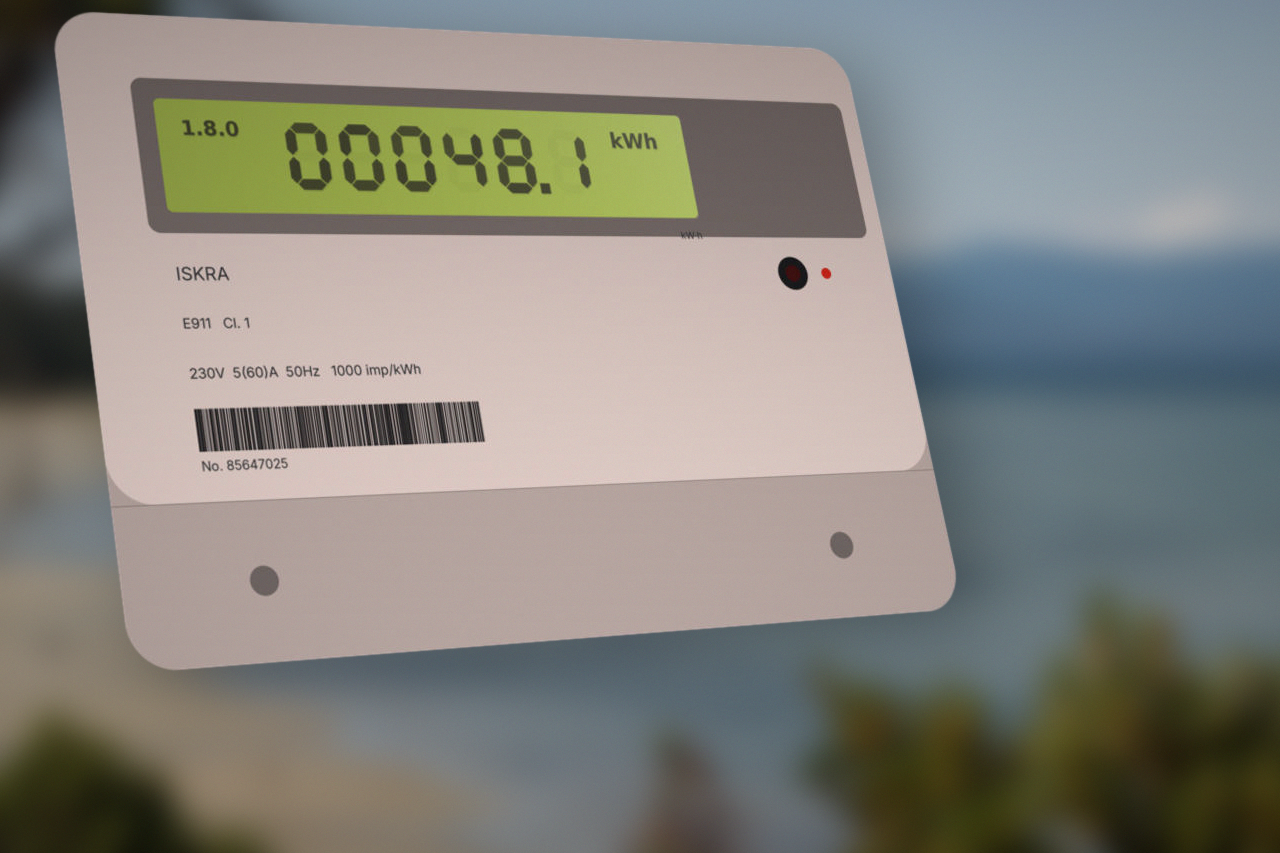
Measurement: 48.1 kWh
